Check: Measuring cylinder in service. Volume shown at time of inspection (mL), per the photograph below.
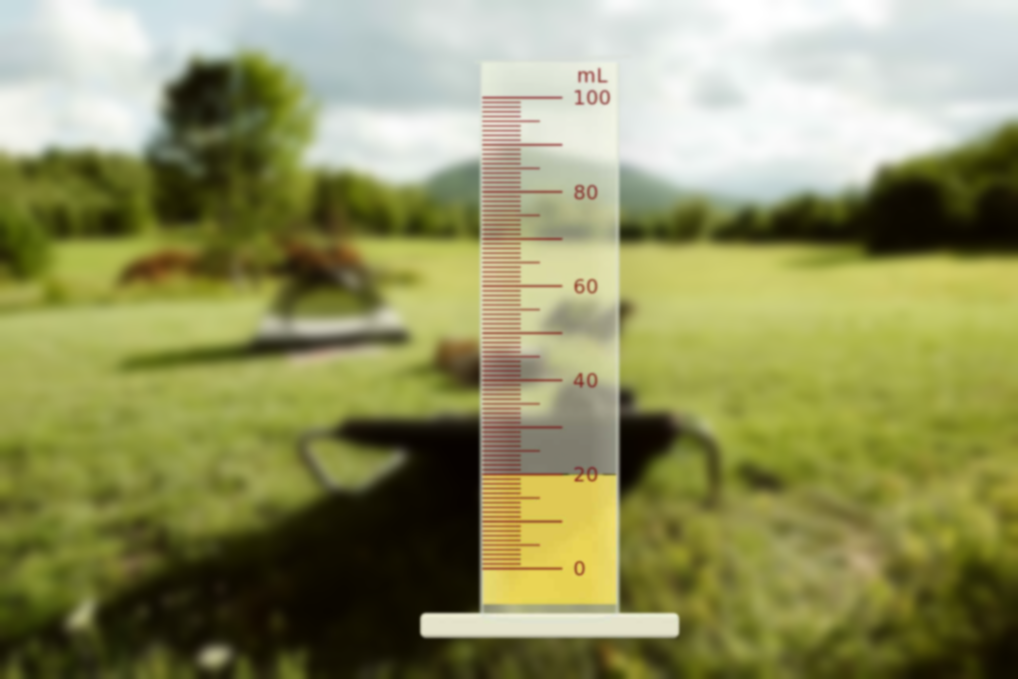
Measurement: 20 mL
